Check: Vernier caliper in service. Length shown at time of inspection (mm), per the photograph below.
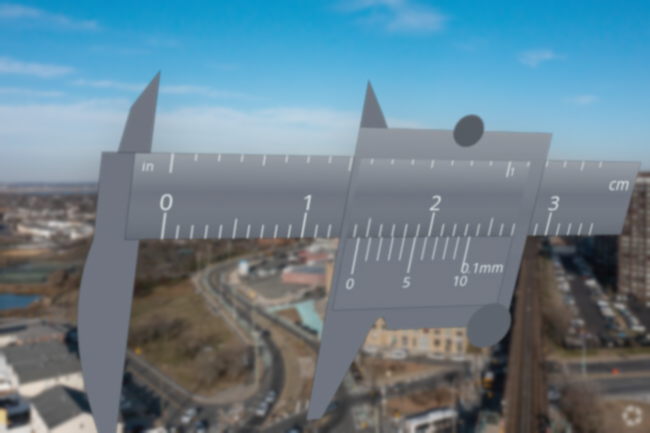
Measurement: 14.4 mm
